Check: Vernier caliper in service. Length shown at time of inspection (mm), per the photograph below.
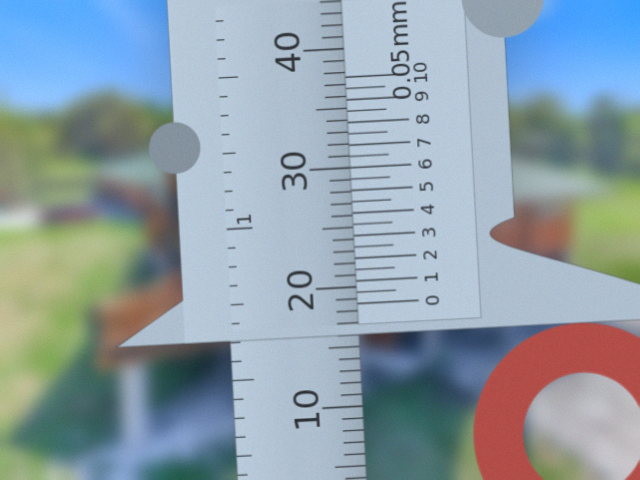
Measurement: 18.6 mm
